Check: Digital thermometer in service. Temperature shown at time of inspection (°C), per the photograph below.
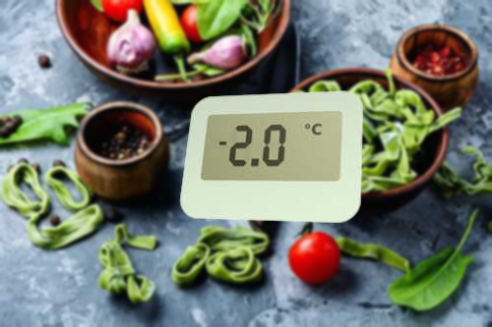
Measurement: -2.0 °C
